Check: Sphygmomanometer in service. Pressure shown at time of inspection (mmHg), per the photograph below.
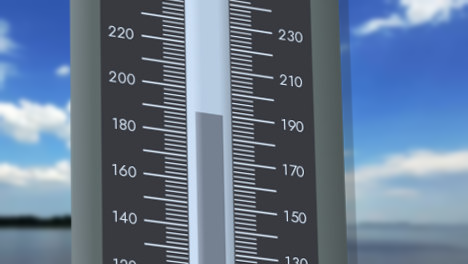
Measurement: 190 mmHg
